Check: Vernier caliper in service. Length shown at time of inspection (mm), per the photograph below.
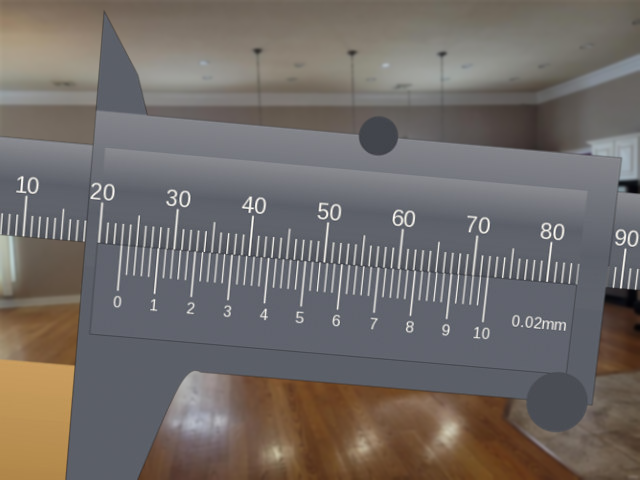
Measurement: 23.0 mm
